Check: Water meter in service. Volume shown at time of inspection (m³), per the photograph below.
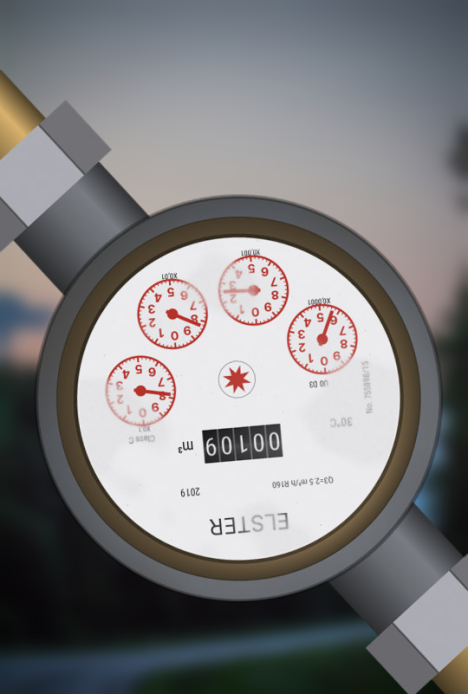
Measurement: 109.7825 m³
